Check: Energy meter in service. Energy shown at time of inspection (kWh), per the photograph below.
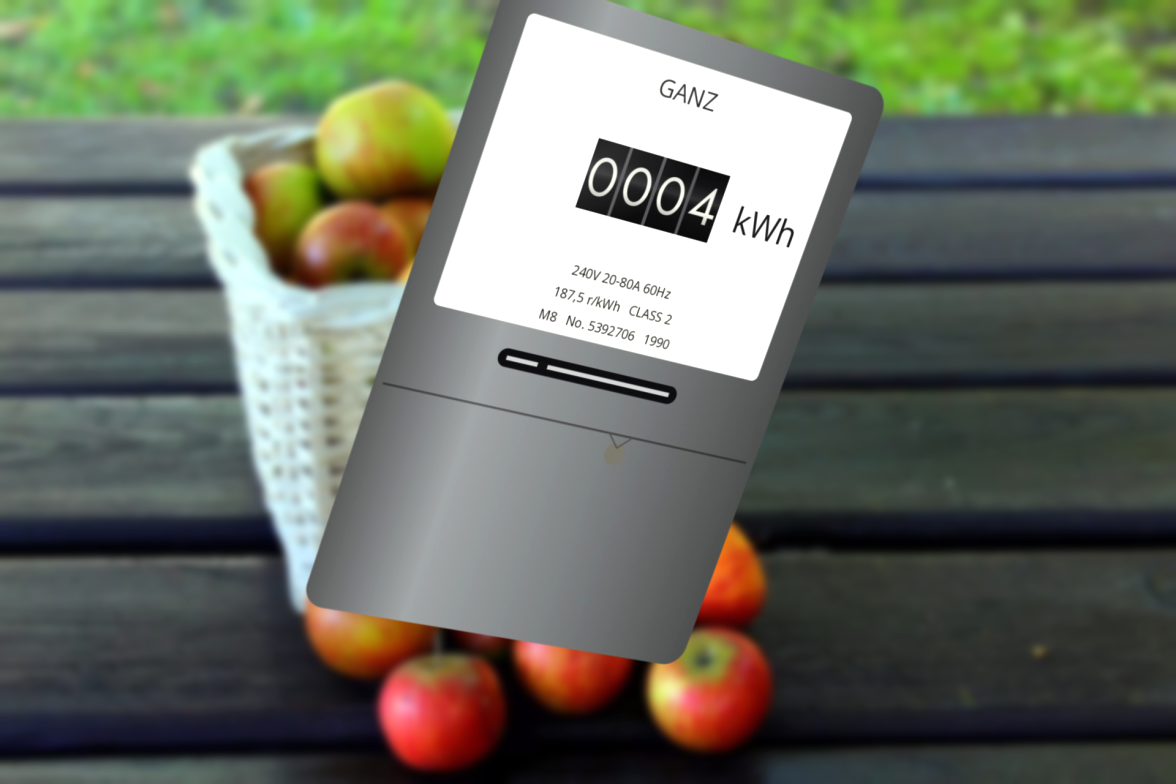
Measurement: 4 kWh
